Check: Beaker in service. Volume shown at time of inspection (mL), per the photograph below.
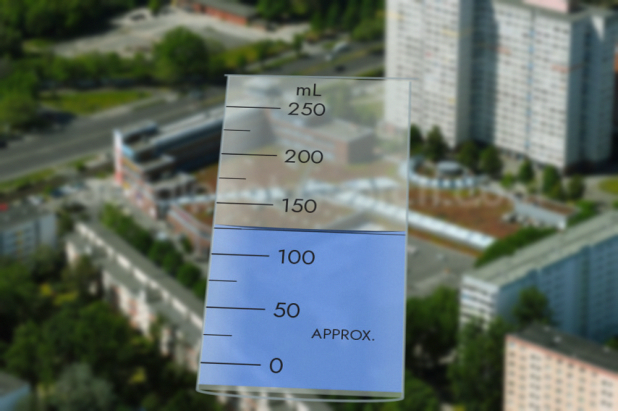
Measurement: 125 mL
